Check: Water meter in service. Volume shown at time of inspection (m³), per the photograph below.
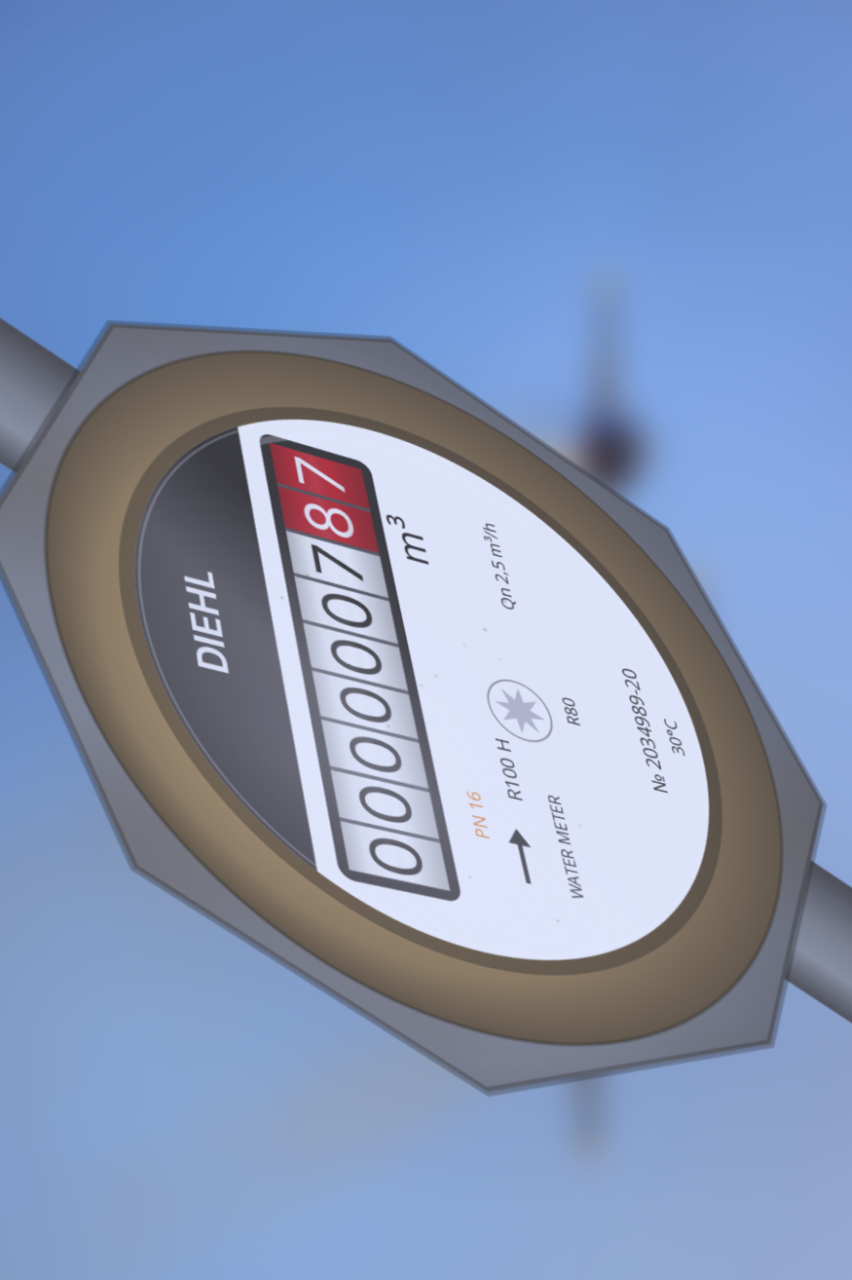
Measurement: 7.87 m³
